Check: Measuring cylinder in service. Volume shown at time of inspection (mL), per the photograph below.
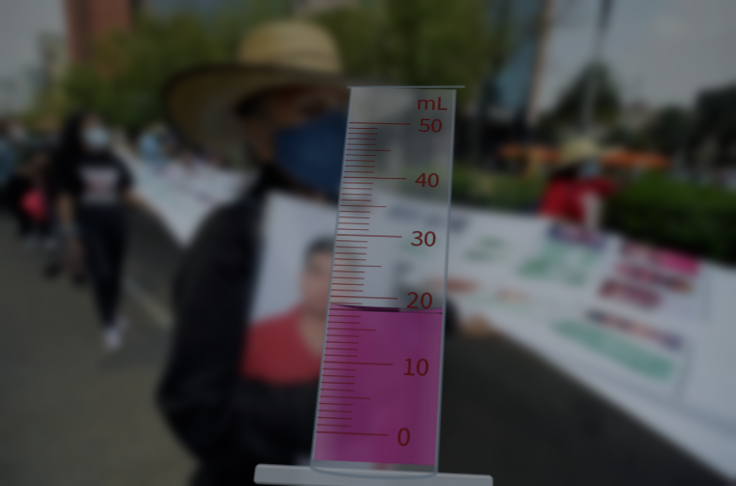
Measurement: 18 mL
